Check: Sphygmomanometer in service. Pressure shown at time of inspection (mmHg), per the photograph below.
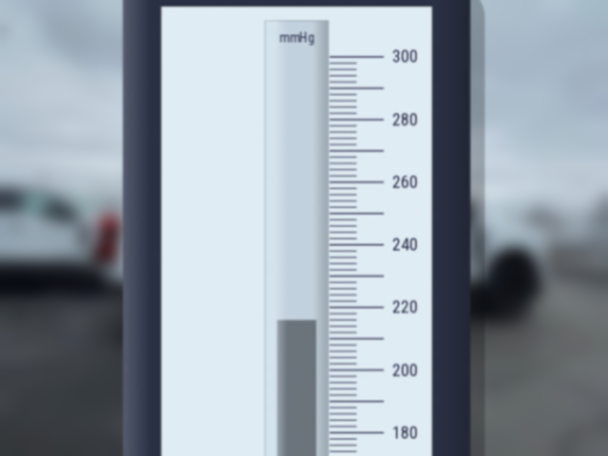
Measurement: 216 mmHg
